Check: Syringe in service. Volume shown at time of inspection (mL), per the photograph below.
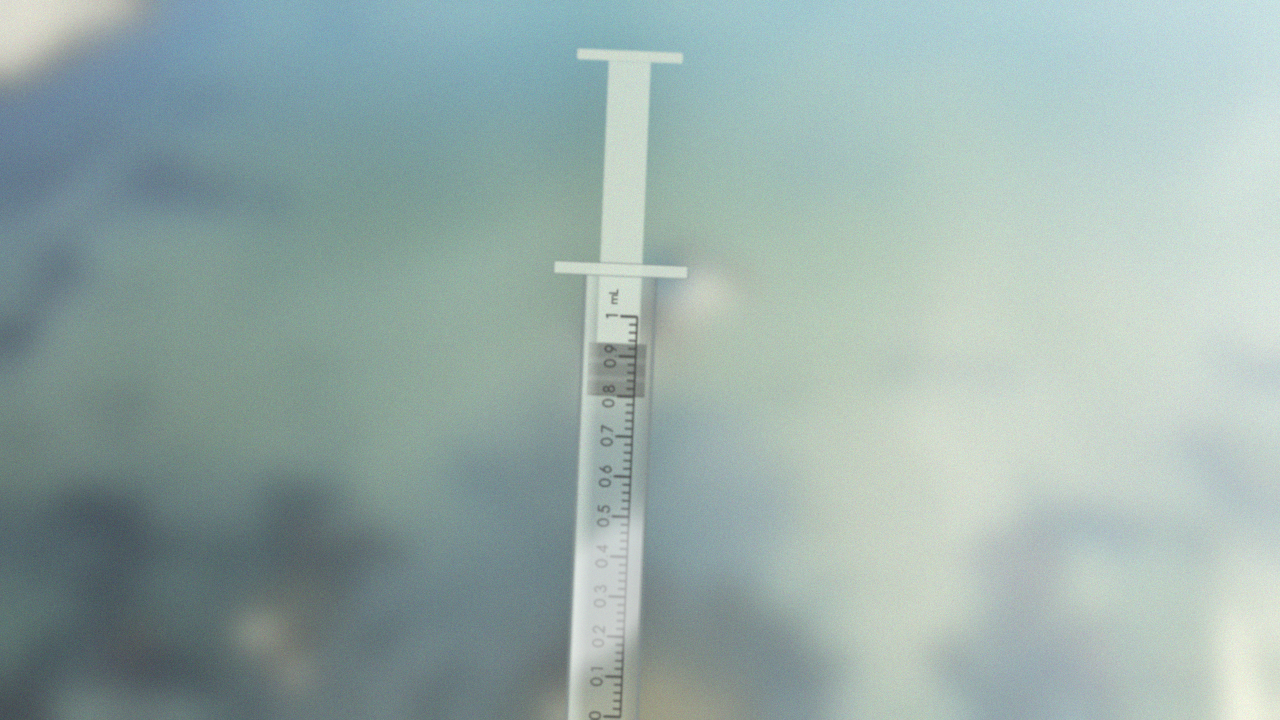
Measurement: 0.8 mL
